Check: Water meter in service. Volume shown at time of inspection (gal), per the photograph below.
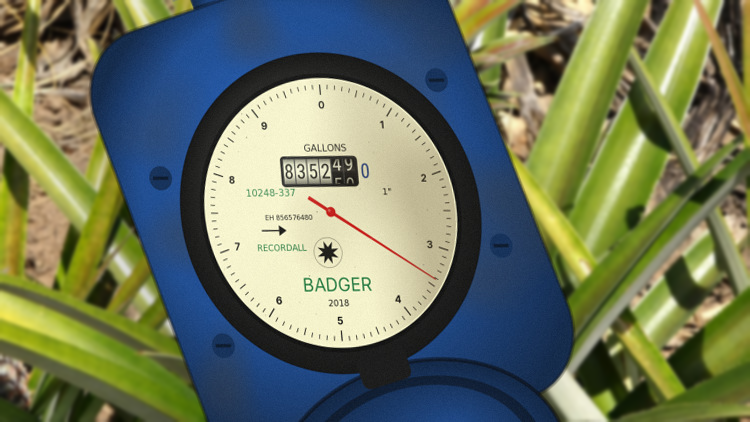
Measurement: 8352493.4 gal
